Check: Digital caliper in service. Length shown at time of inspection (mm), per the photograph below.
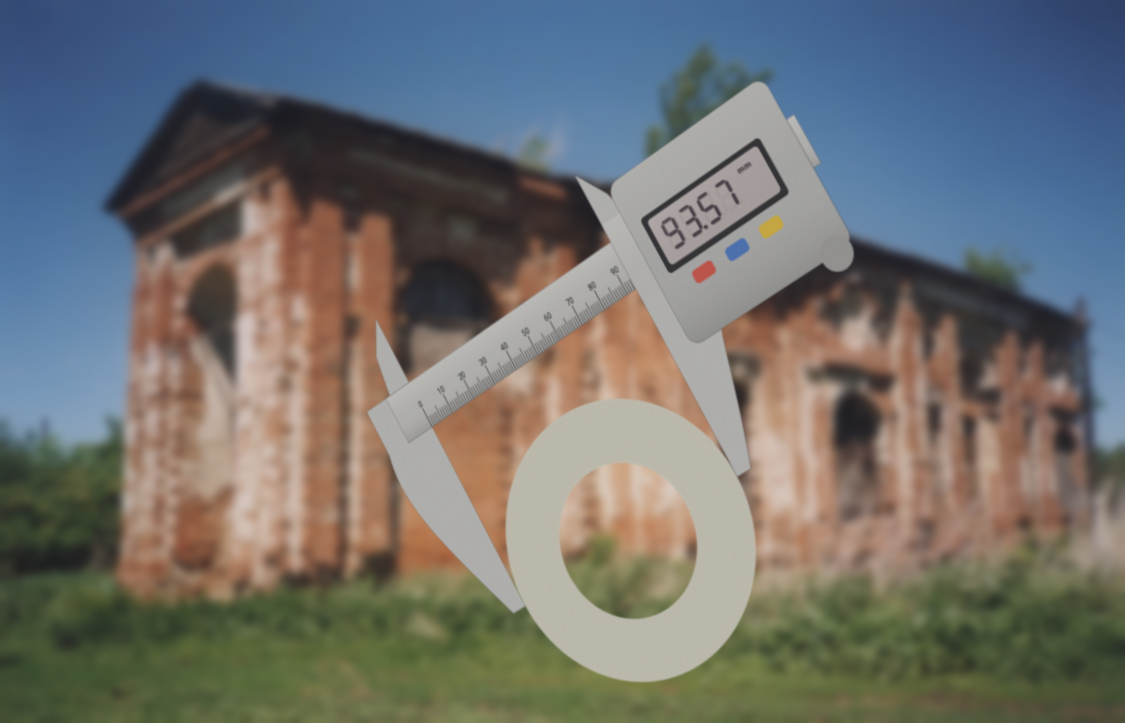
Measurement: 93.57 mm
